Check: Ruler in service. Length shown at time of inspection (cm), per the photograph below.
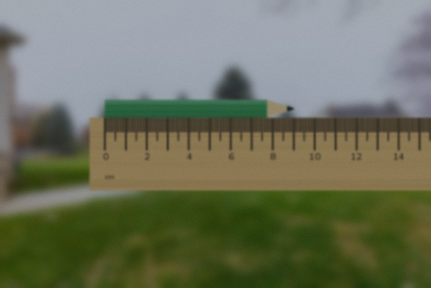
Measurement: 9 cm
